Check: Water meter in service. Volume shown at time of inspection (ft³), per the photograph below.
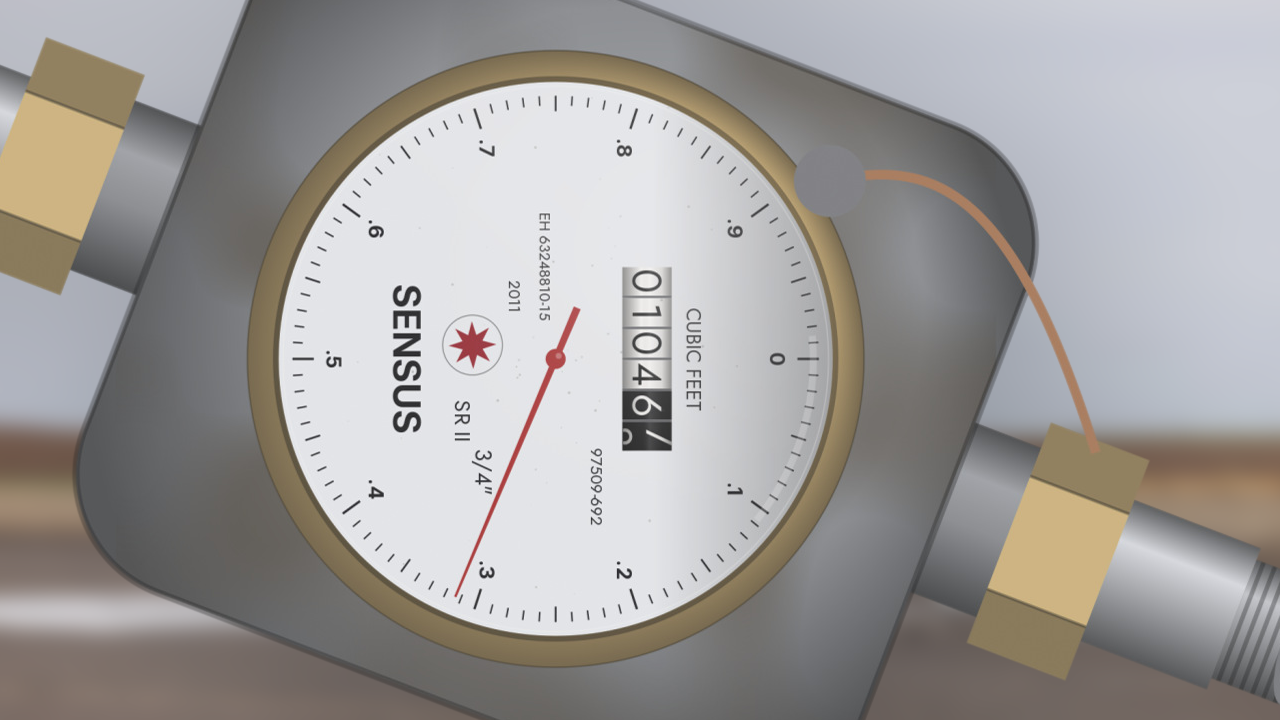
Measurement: 10467.31 ft³
